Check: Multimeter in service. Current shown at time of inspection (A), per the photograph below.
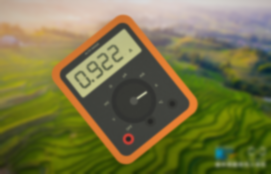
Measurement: 0.922 A
